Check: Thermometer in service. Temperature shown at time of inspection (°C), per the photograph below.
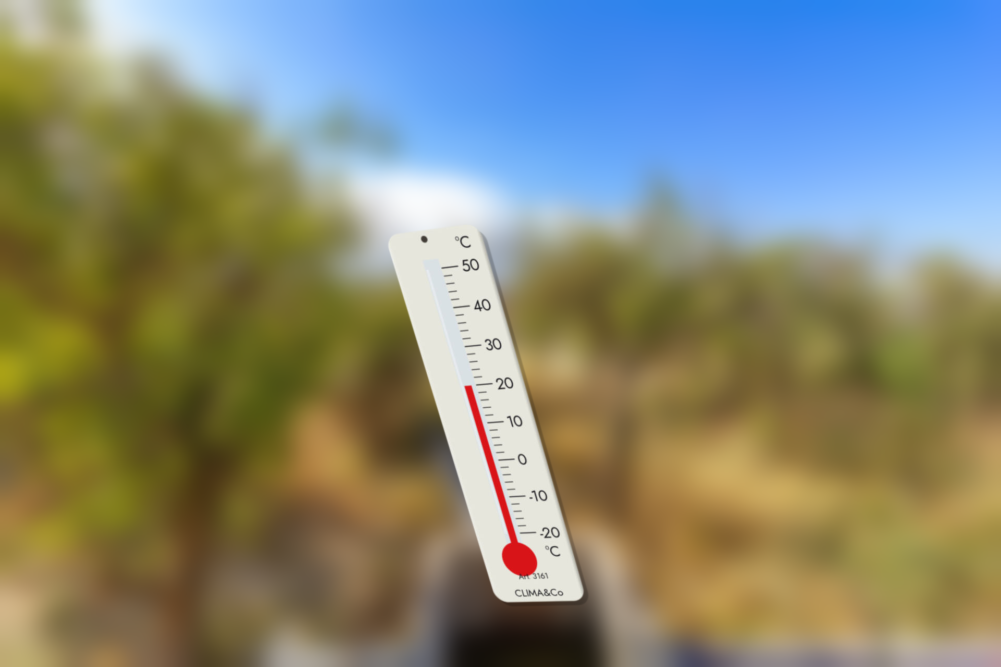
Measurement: 20 °C
